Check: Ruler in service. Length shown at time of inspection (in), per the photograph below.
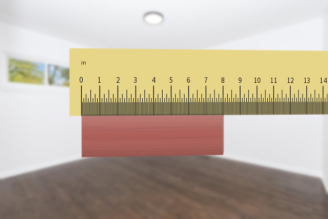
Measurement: 8 in
